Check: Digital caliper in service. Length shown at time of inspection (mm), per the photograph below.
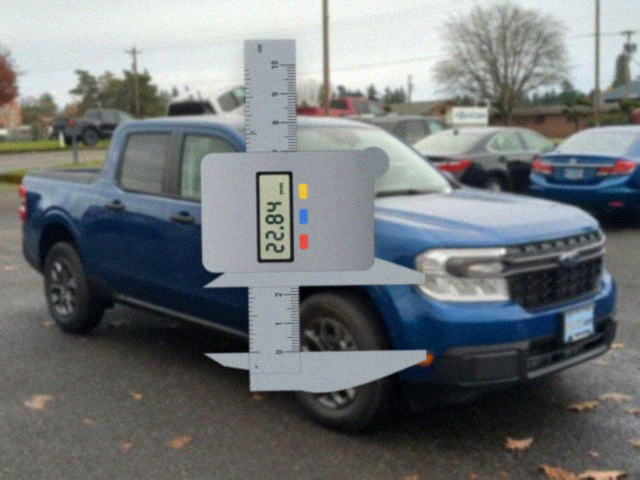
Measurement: 22.84 mm
